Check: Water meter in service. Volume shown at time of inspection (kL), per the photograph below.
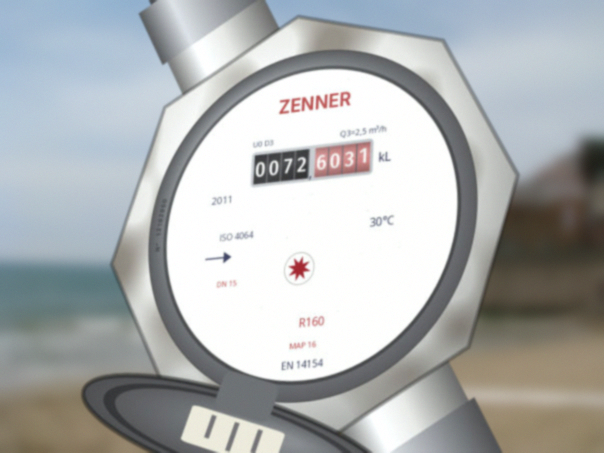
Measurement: 72.6031 kL
